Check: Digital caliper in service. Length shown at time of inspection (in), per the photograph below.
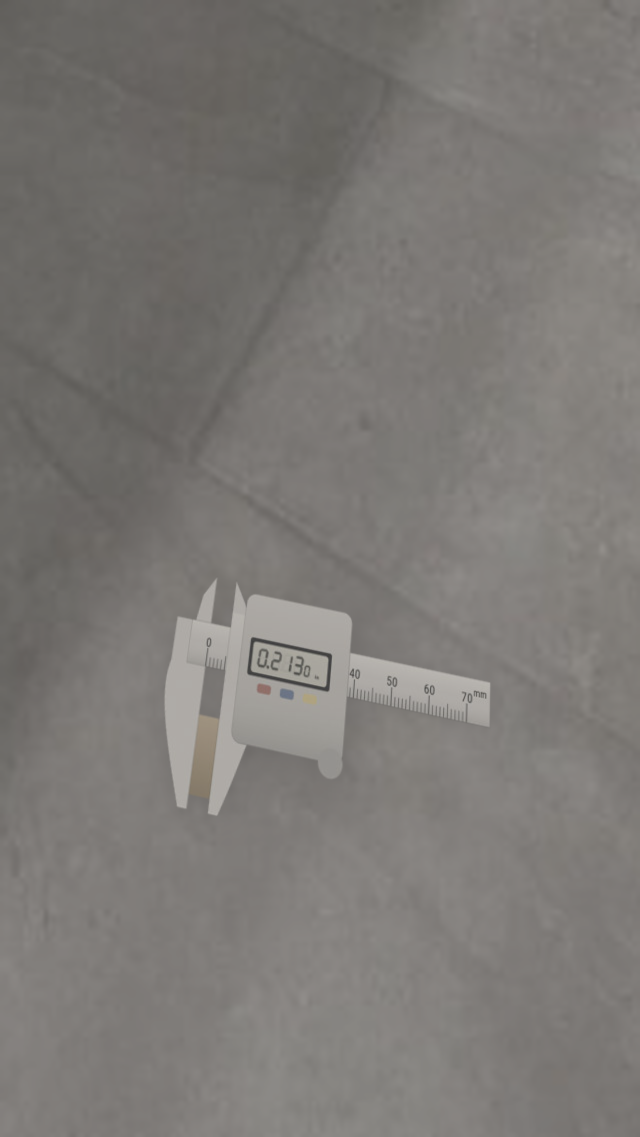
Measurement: 0.2130 in
